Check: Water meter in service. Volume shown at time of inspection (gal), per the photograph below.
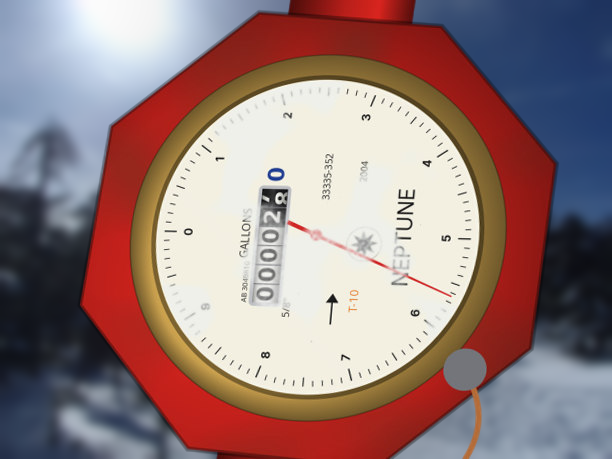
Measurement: 275.6 gal
